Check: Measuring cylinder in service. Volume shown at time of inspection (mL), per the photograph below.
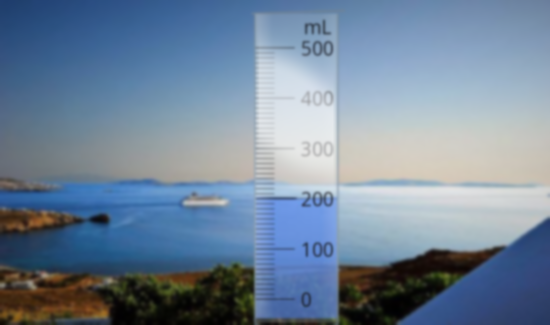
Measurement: 200 mL
